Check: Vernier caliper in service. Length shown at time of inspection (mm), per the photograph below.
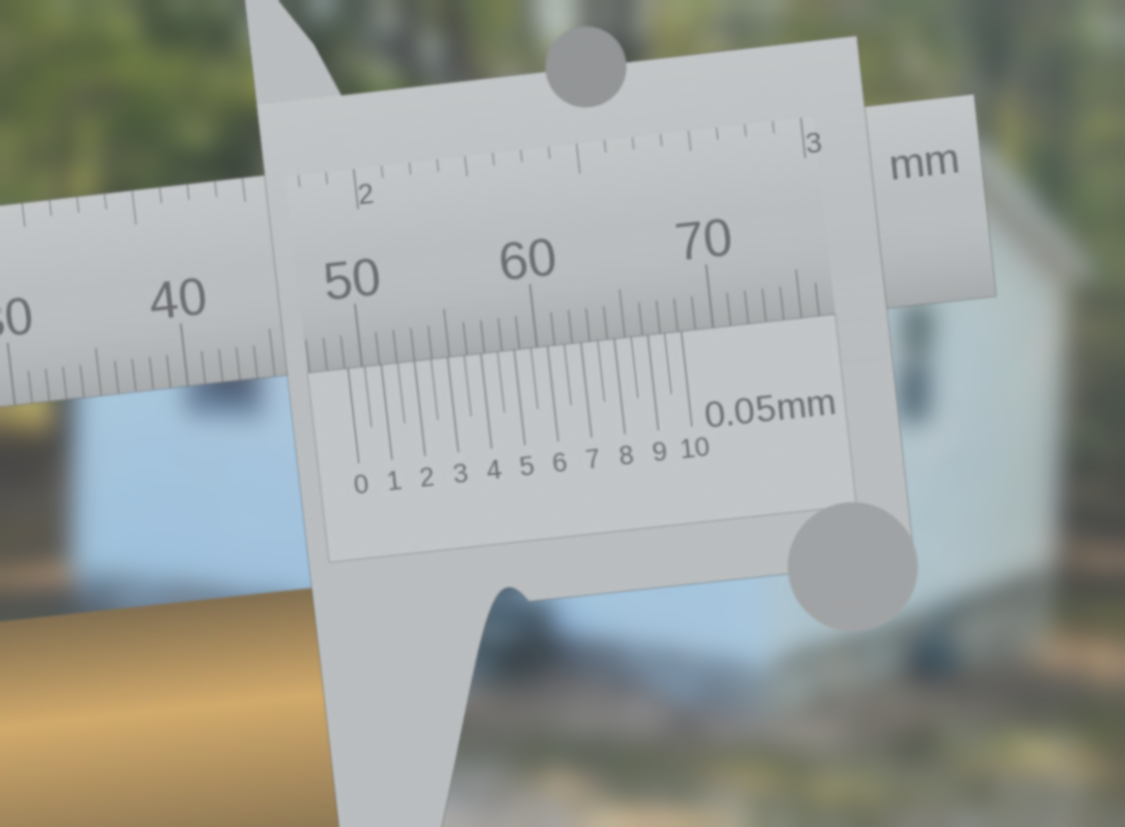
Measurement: 49.2 mm
